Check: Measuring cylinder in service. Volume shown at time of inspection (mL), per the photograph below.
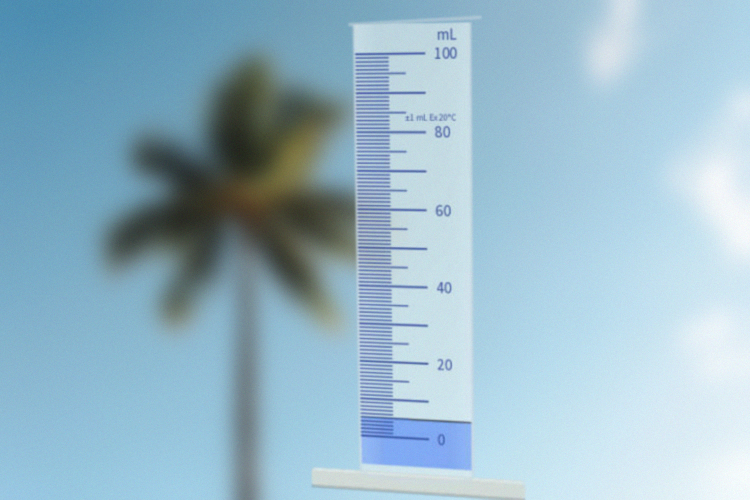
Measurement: 5 mL
